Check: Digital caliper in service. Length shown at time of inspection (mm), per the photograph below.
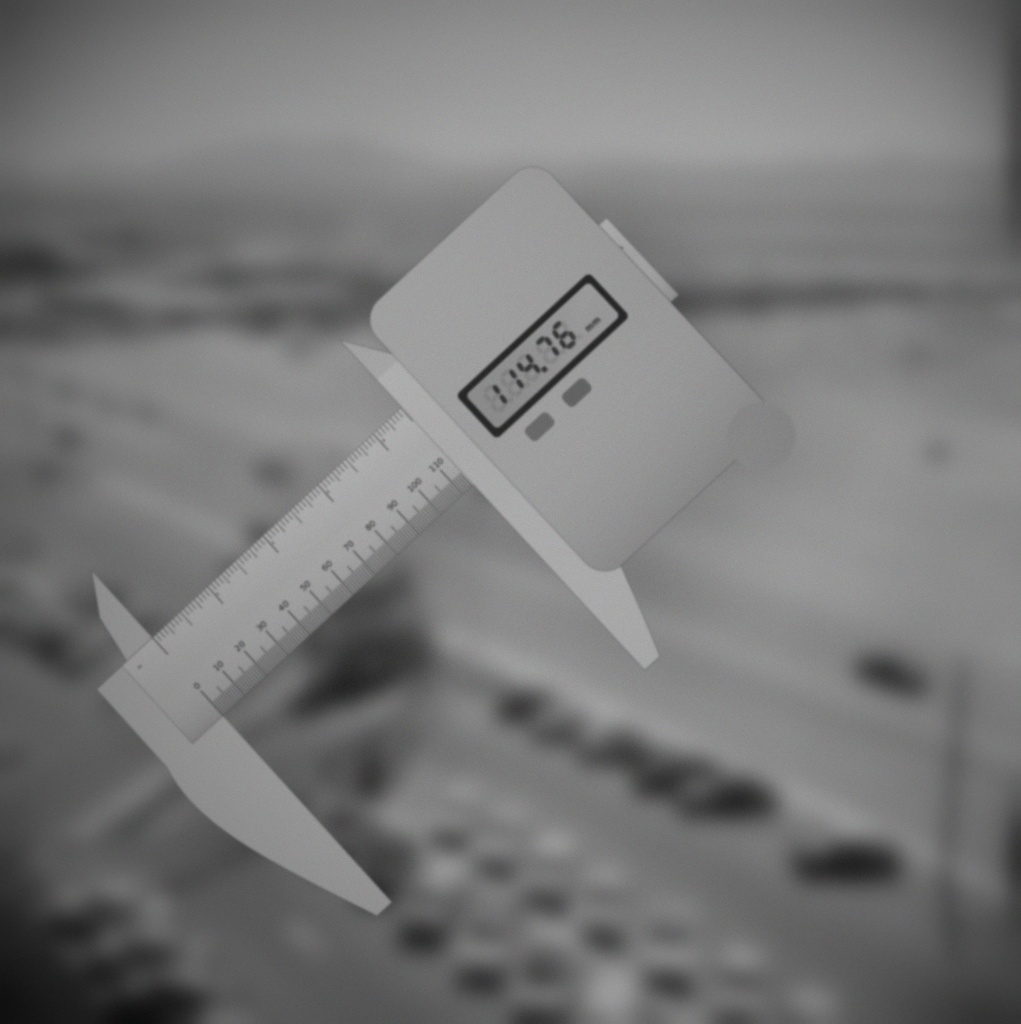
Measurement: 114.76 mm
